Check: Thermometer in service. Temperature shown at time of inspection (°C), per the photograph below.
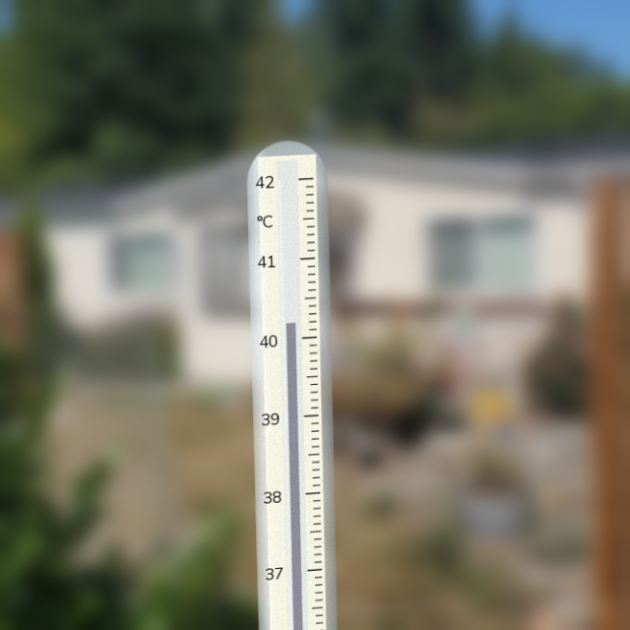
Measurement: 40.2 °C
